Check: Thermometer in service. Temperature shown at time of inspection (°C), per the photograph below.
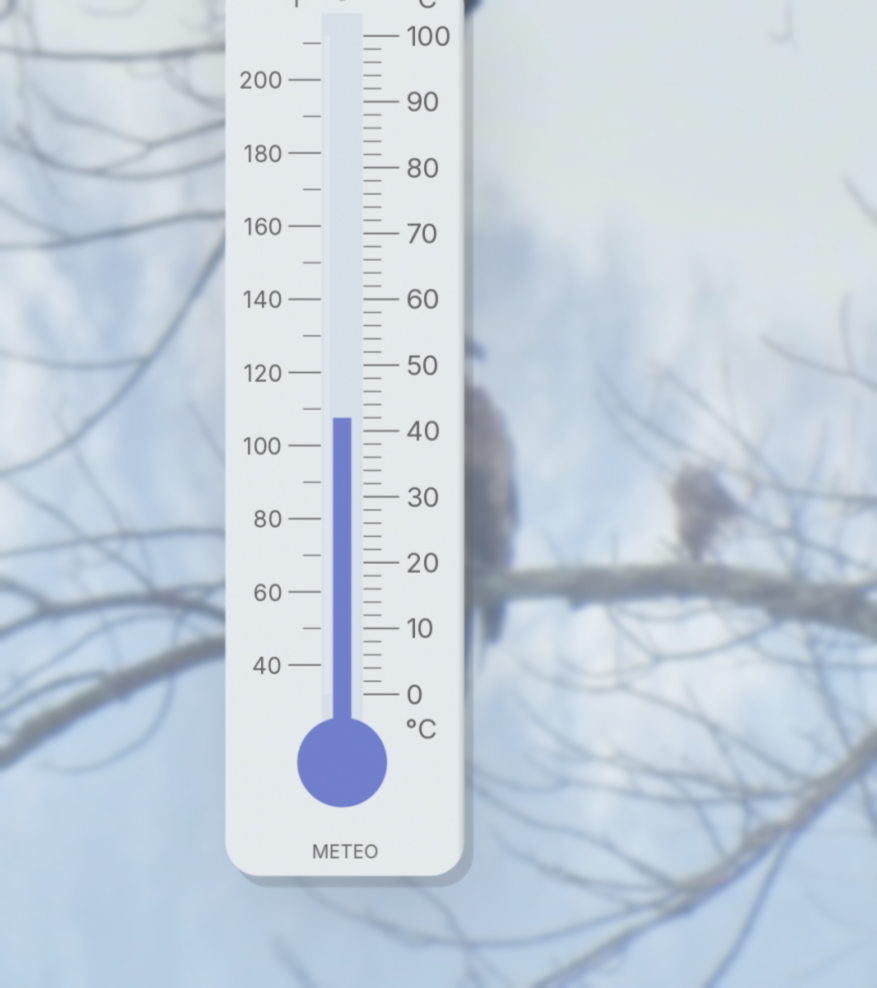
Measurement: 42 °C
